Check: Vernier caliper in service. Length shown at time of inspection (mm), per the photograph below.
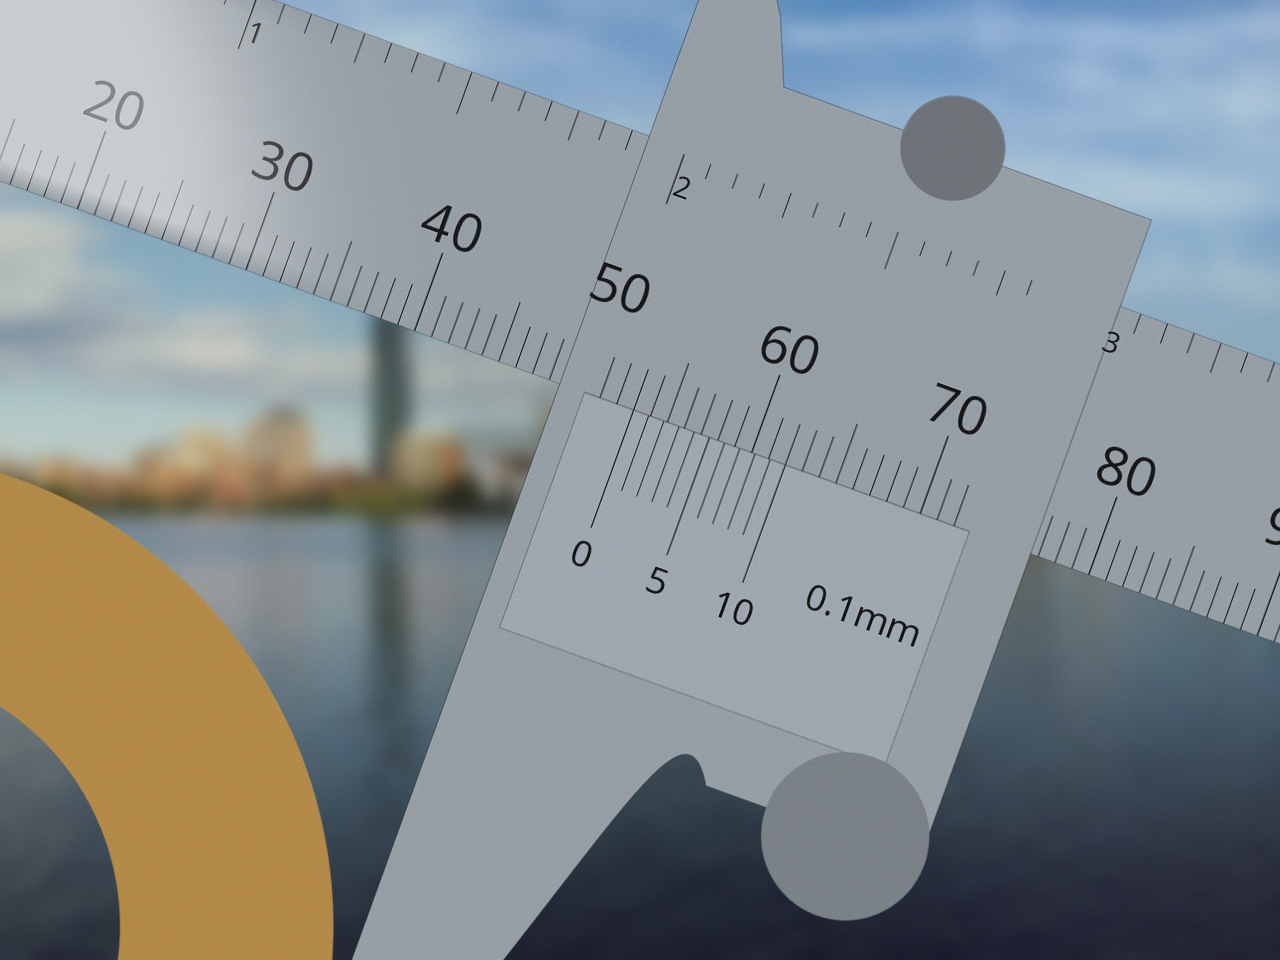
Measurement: 53.0 mm
